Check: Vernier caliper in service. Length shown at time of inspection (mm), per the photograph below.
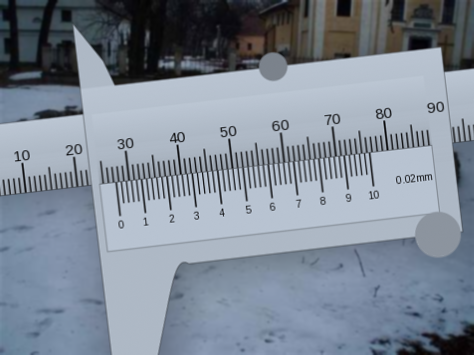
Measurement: 27.5 mm
